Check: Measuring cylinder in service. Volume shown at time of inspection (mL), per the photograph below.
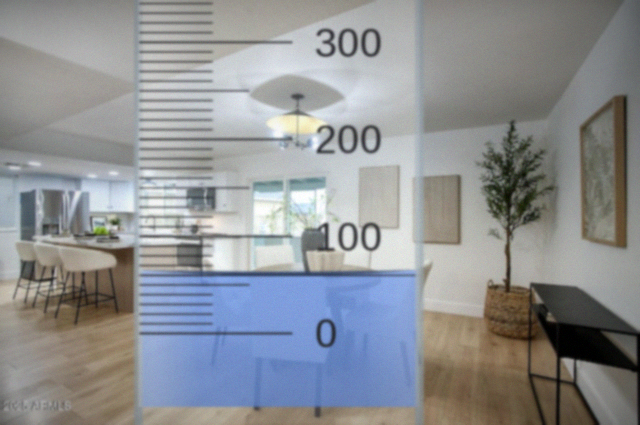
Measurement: 60 mL
